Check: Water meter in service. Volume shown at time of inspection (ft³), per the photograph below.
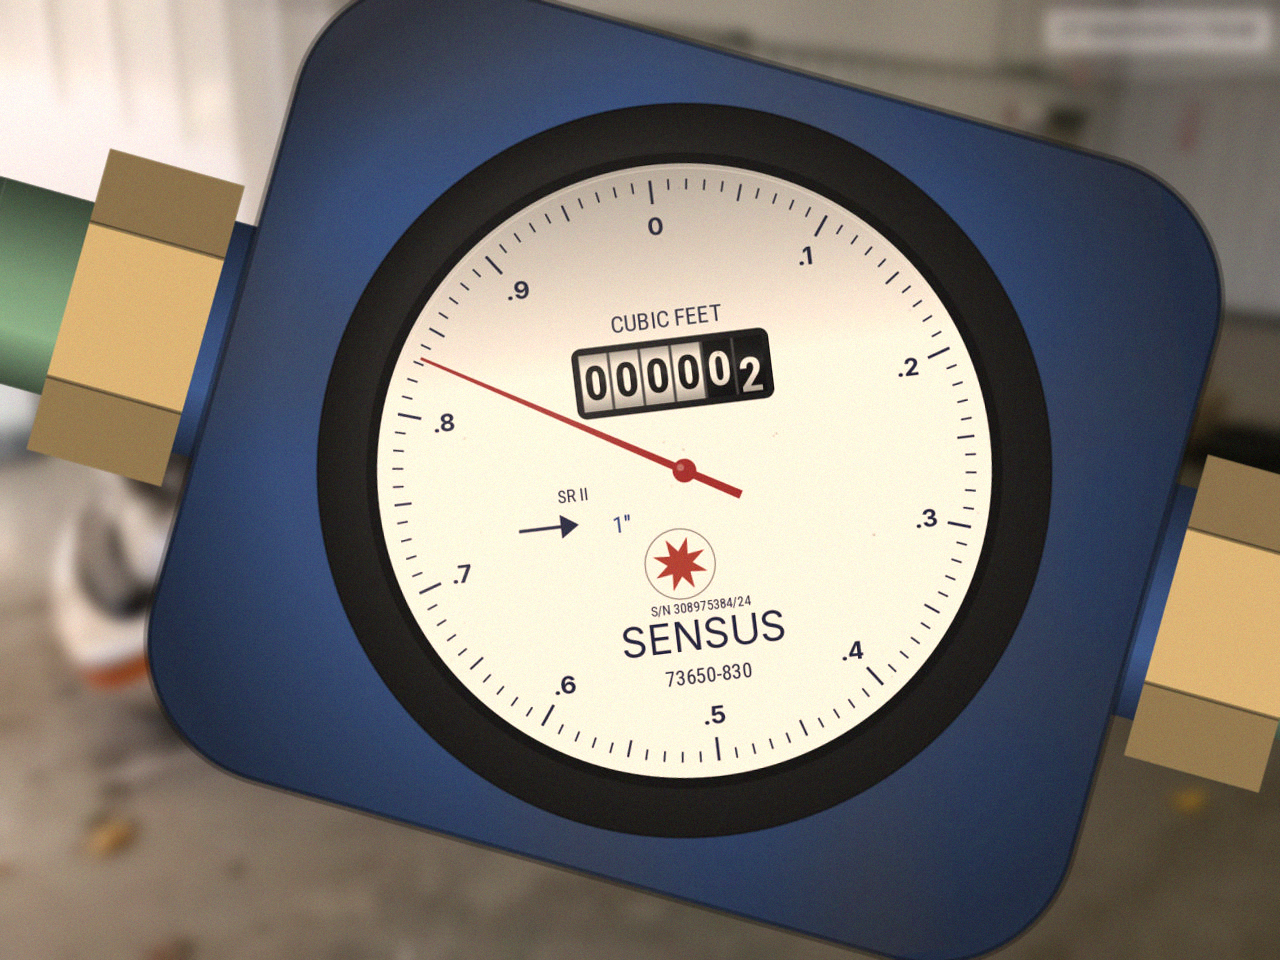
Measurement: 1.83 ft³
